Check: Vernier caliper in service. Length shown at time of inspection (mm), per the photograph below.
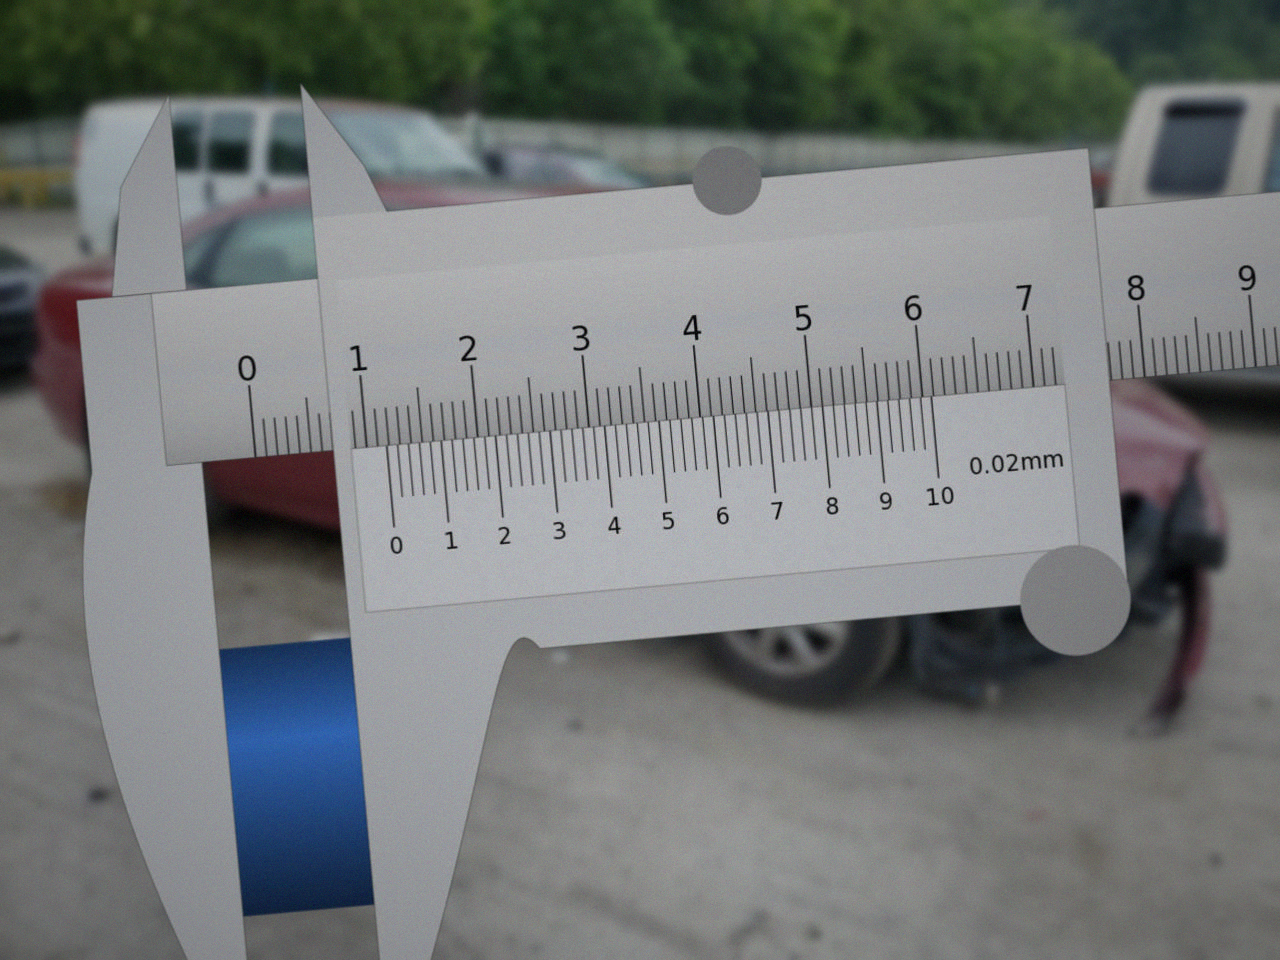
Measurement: 11.8 mm
